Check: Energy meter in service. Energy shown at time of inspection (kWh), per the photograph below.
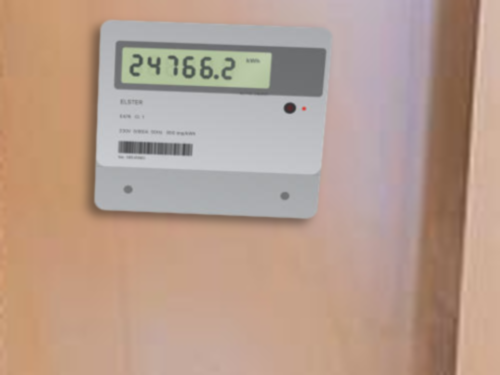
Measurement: 24766.2 kWh
